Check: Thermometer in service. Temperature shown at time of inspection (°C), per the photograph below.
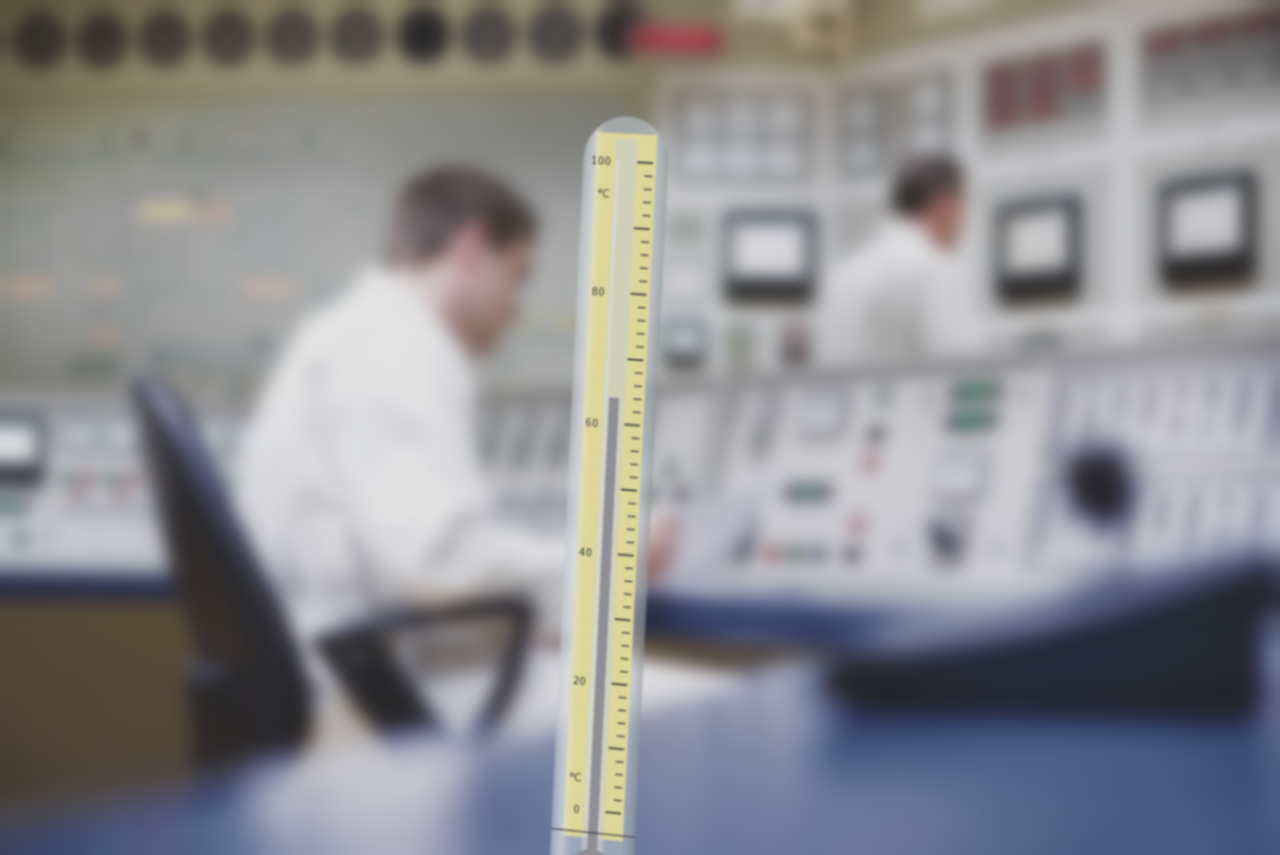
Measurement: 64 °C
